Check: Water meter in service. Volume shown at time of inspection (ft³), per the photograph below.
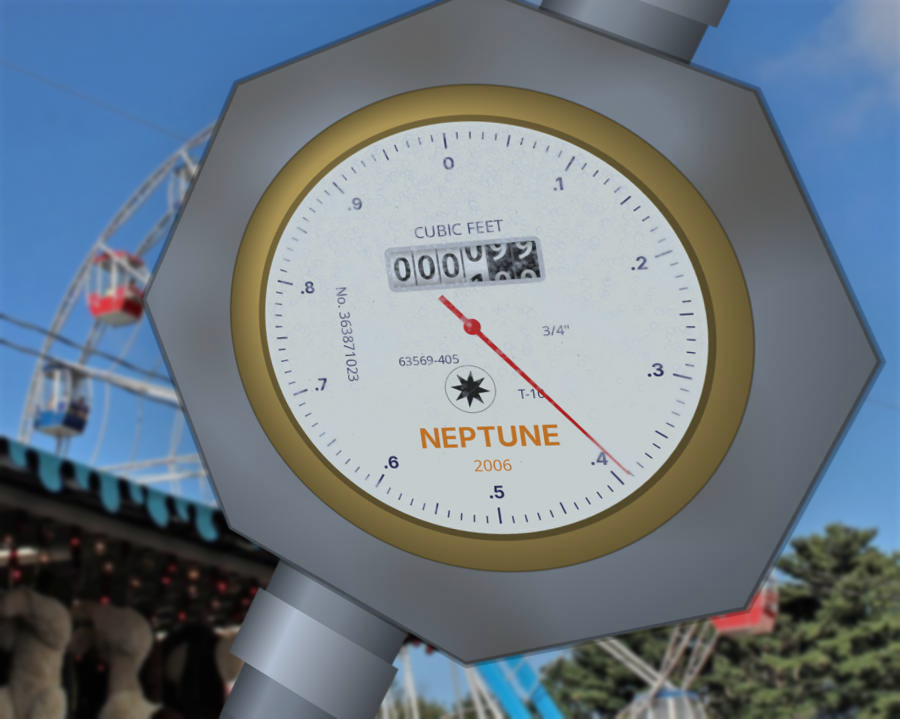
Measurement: 99.39 ft³
